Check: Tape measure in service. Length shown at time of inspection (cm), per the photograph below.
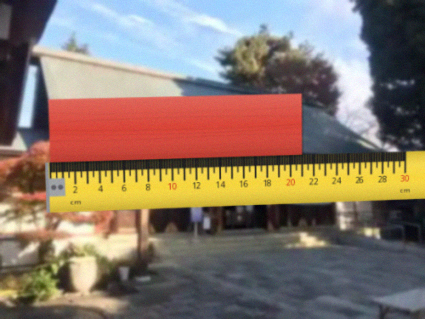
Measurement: 21 cm
